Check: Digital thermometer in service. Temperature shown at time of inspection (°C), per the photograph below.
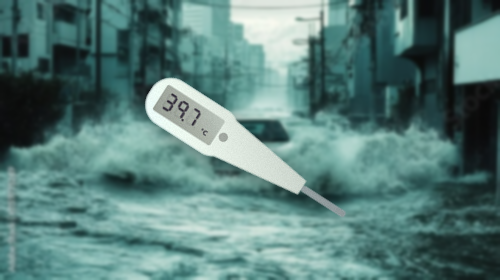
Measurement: 39.7 °C
